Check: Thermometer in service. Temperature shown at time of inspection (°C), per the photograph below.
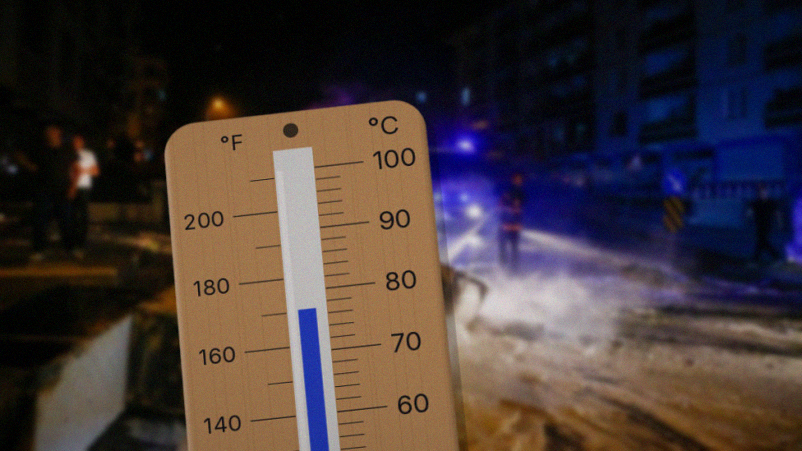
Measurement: 77 °C
